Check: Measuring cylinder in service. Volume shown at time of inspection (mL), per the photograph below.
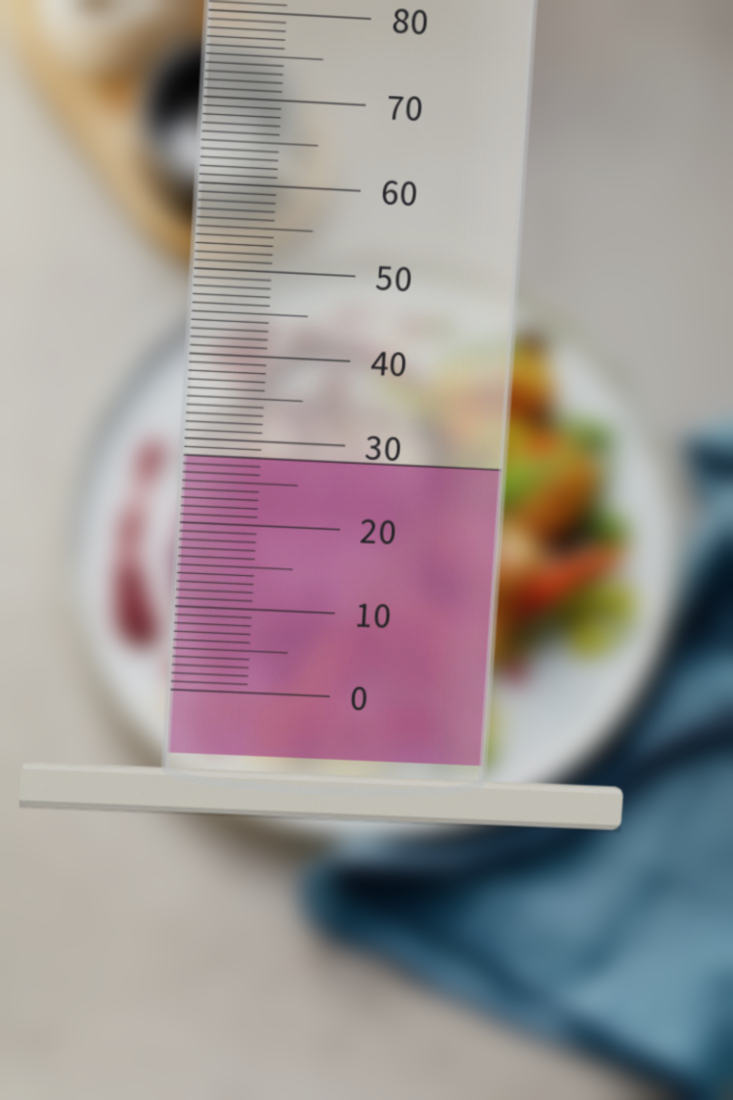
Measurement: 28 mL
